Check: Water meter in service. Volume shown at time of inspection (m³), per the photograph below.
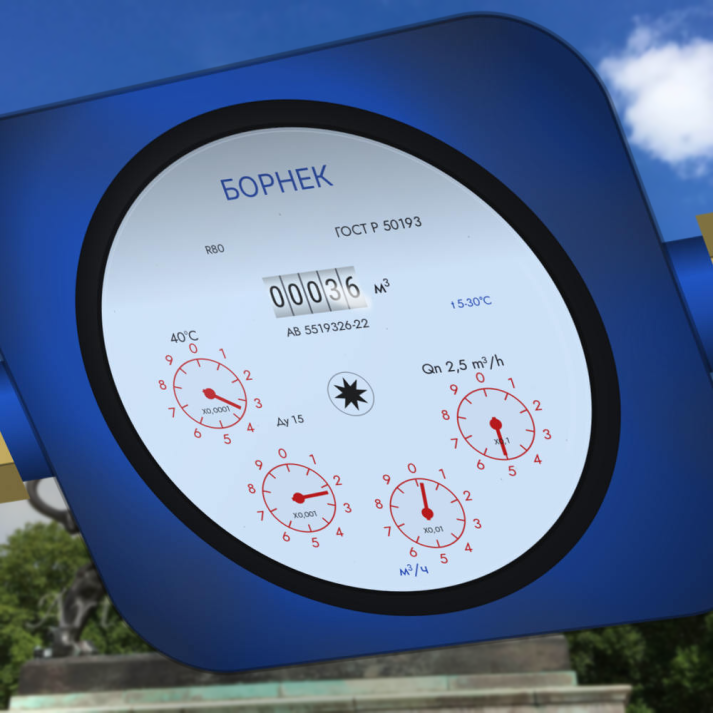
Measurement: 36.5023 m³
